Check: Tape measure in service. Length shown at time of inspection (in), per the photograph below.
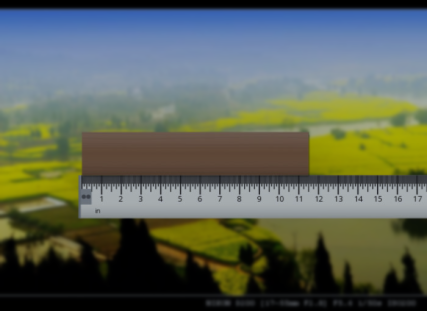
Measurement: 11.5 in
